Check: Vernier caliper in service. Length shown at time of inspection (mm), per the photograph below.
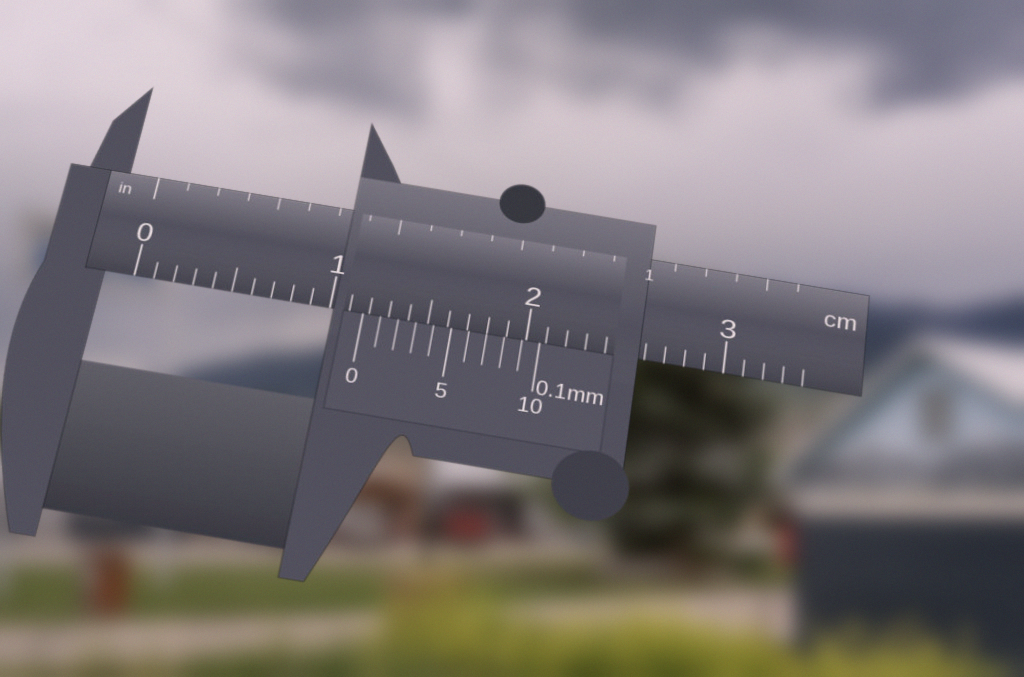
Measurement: 11.7 mm
